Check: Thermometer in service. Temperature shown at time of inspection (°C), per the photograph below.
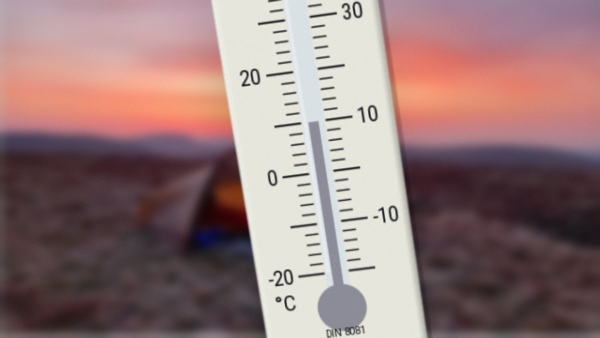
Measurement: 10 °C
